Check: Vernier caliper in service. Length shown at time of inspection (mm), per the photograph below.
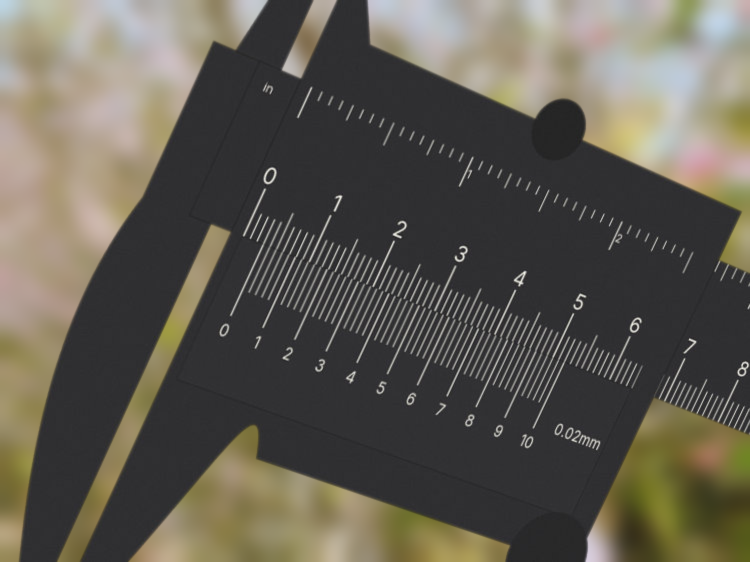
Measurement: 3.0 mm
